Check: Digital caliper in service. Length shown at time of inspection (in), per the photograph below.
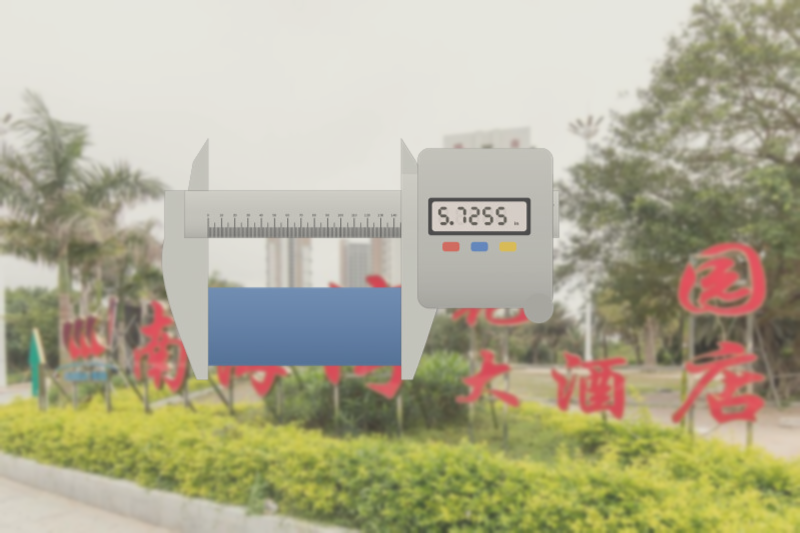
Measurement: 5.7255 in
